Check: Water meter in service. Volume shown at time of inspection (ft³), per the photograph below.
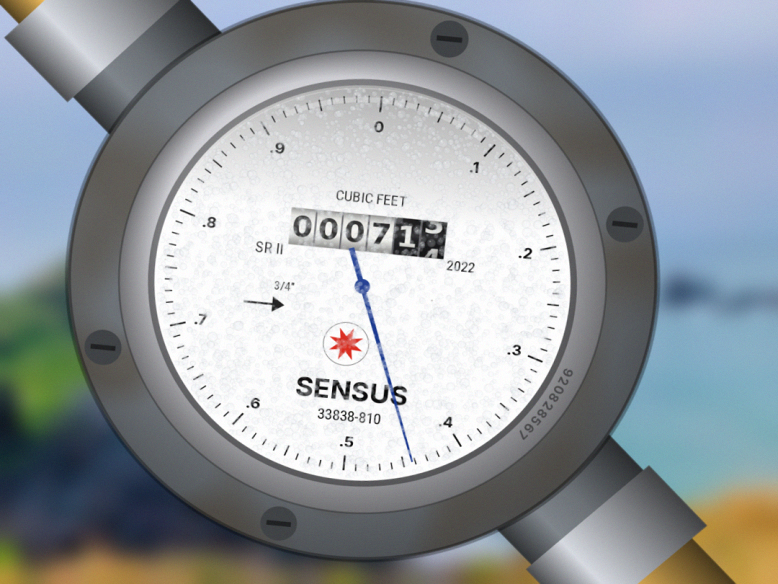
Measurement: 713.44 ft³
